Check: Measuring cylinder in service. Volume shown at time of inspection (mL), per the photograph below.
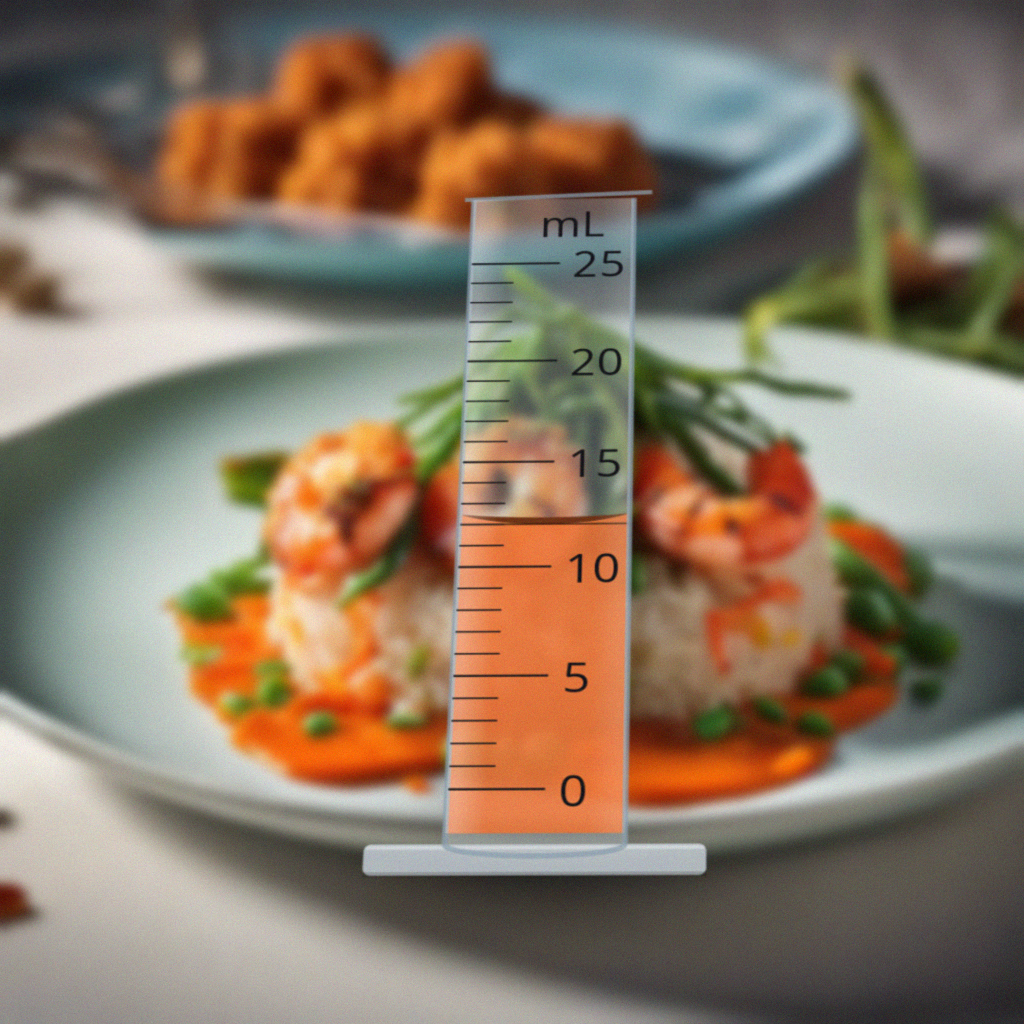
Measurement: 12 mL
